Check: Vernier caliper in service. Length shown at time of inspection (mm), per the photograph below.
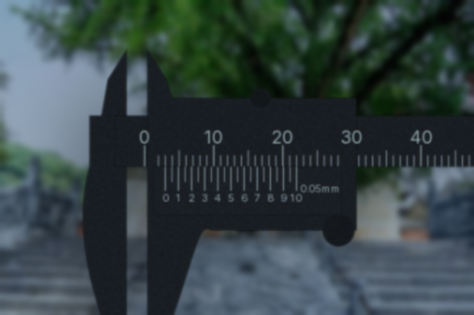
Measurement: 3.0 mm
